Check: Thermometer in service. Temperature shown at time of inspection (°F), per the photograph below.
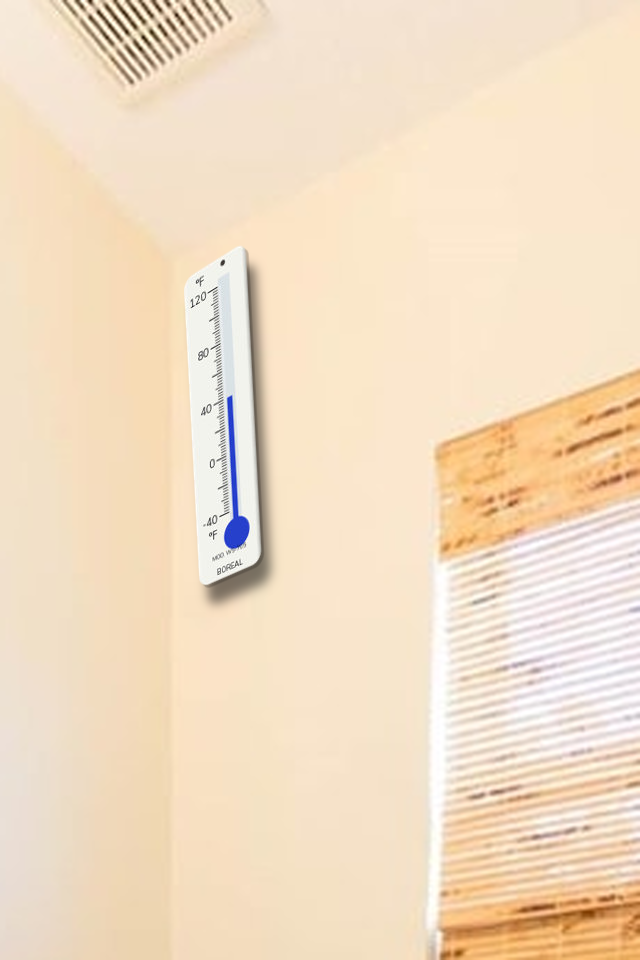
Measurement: 40 °F
